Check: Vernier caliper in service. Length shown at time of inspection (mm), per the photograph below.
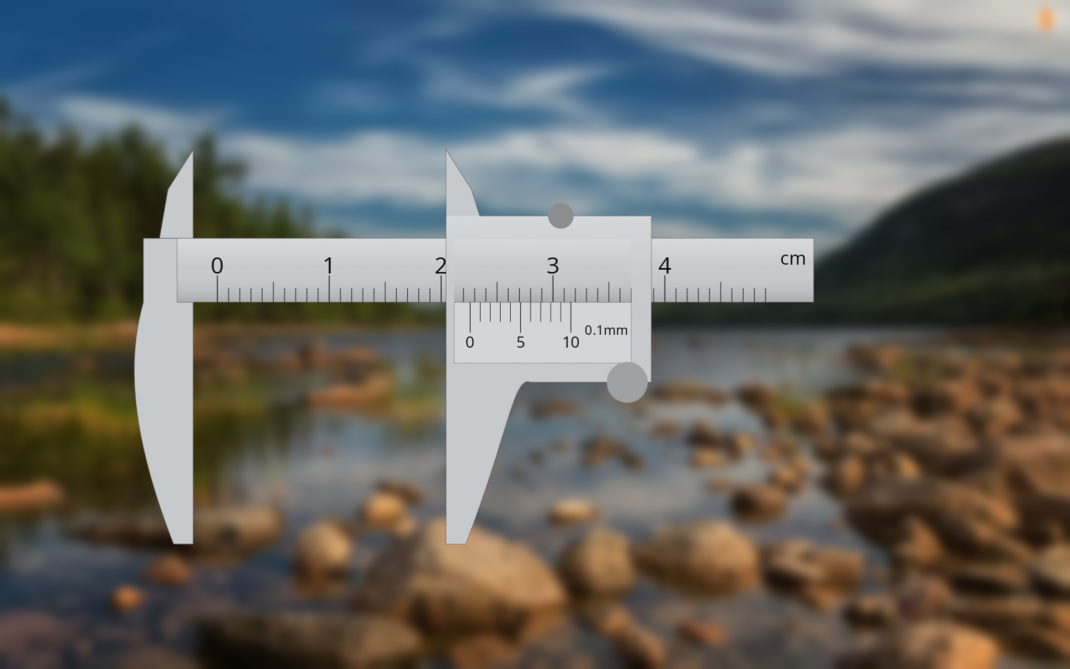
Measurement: 22.6 mm
